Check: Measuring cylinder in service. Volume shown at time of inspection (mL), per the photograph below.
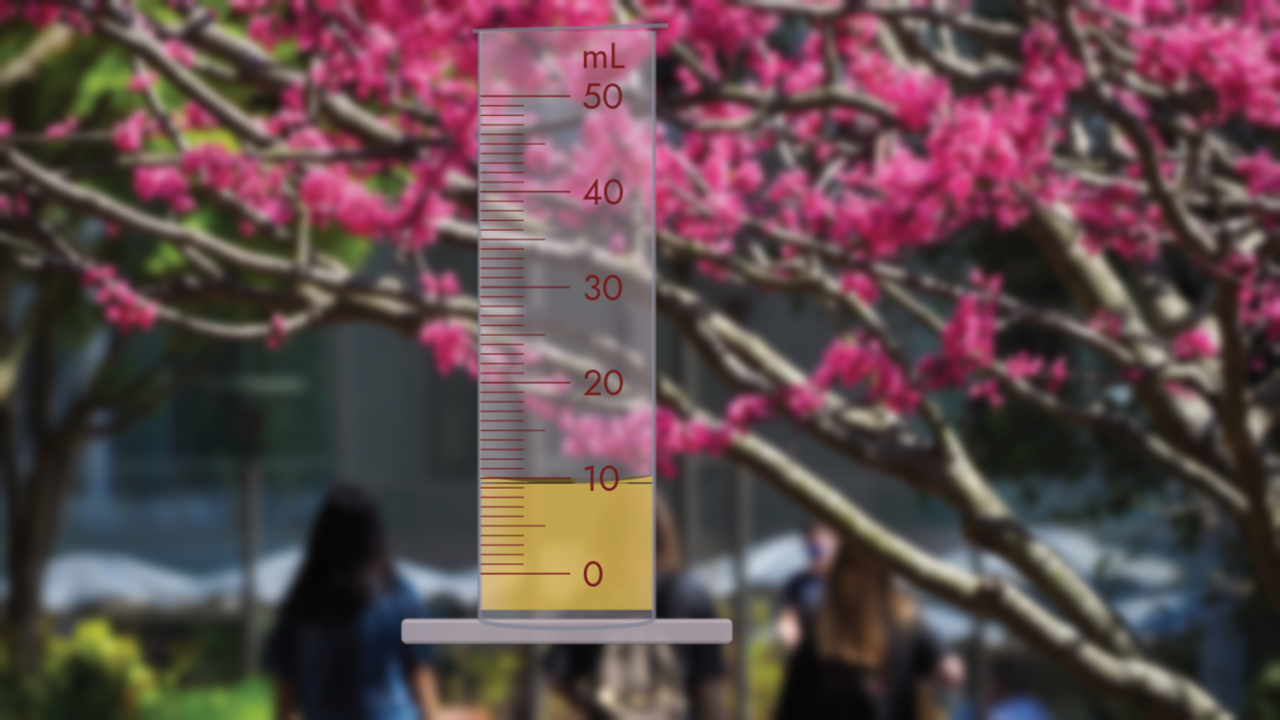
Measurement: 9.5 mL
